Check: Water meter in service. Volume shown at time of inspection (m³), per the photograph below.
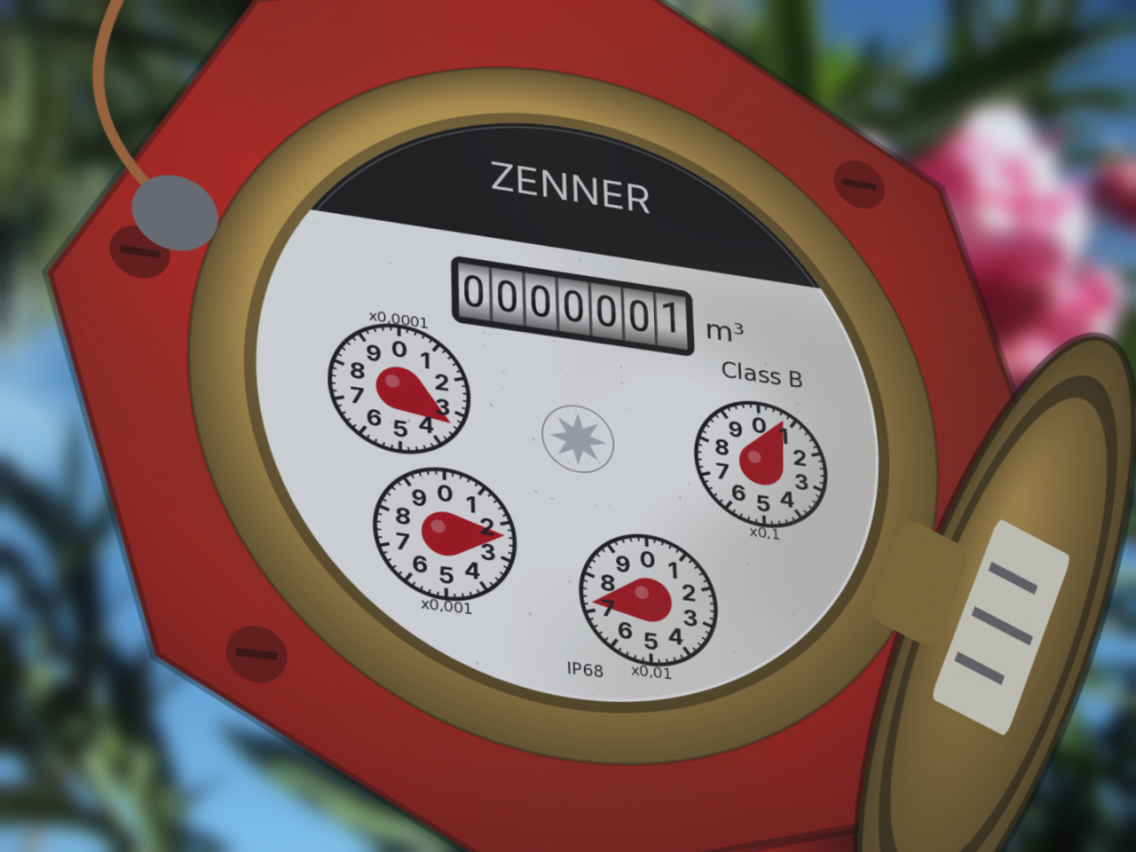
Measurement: 1.0723 m³
